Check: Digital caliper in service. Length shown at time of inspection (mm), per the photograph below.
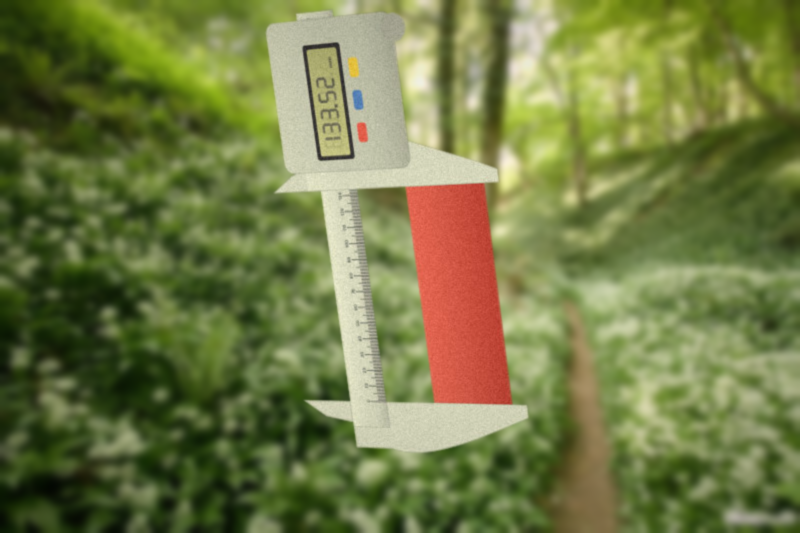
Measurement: 133.52 mm
